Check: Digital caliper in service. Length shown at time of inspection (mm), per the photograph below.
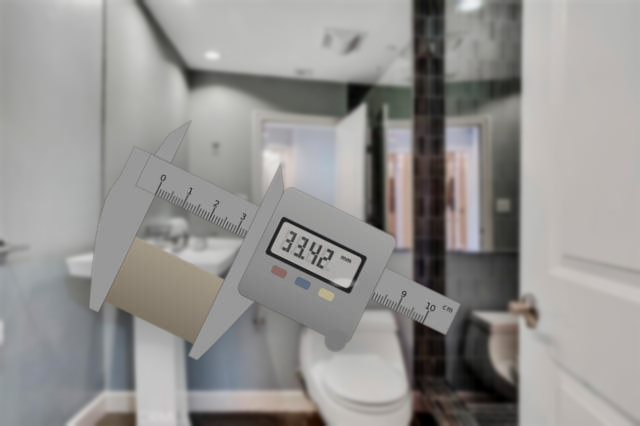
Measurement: 33.42 mm
